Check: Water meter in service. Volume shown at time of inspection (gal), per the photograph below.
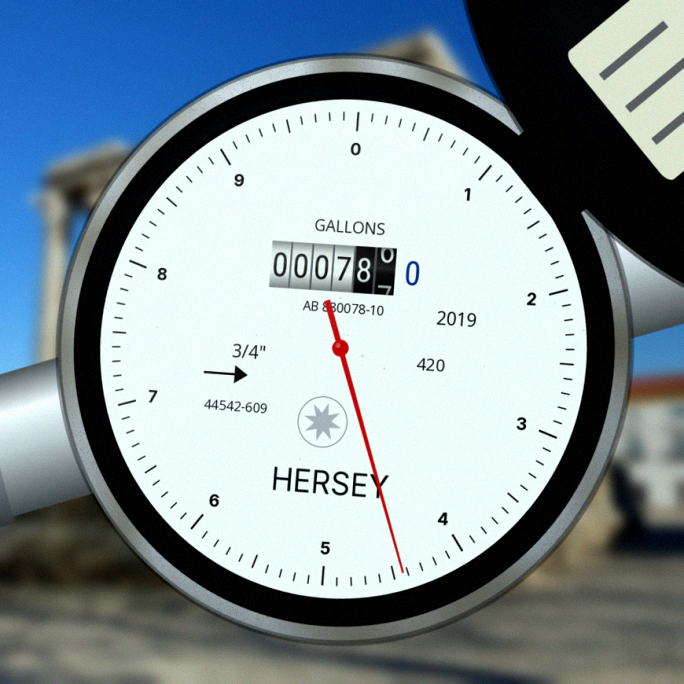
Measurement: 7864.4 gal
